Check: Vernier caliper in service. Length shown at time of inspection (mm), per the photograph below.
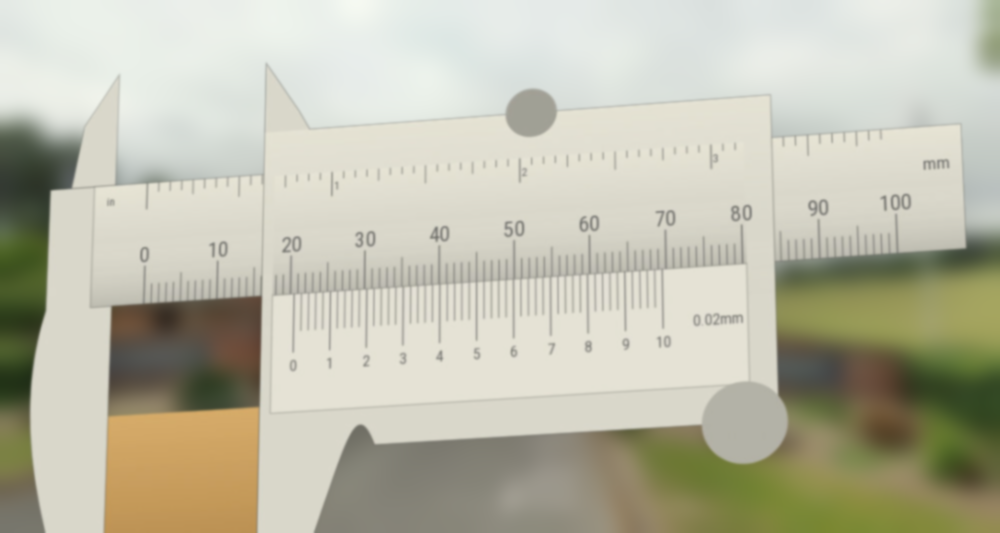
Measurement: 20.5 mm
